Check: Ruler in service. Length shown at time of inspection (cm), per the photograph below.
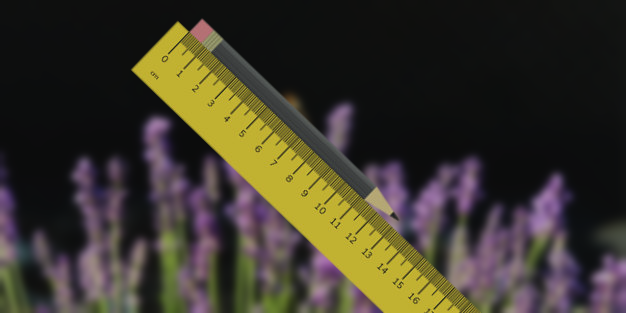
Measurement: 13 cm
